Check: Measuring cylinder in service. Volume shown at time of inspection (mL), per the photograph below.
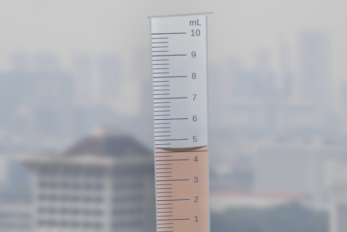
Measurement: 4.4 mL
